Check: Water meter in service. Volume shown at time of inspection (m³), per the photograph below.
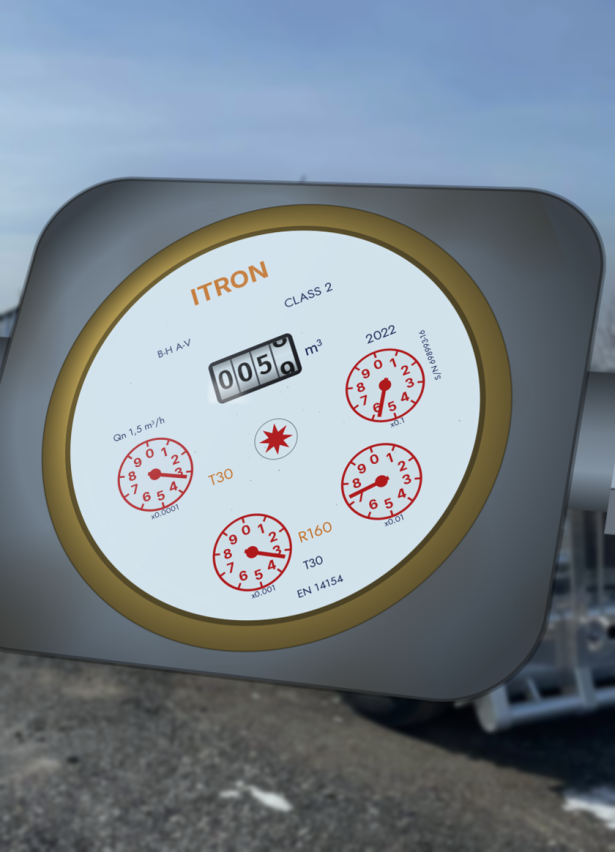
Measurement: 58.5733 m³
